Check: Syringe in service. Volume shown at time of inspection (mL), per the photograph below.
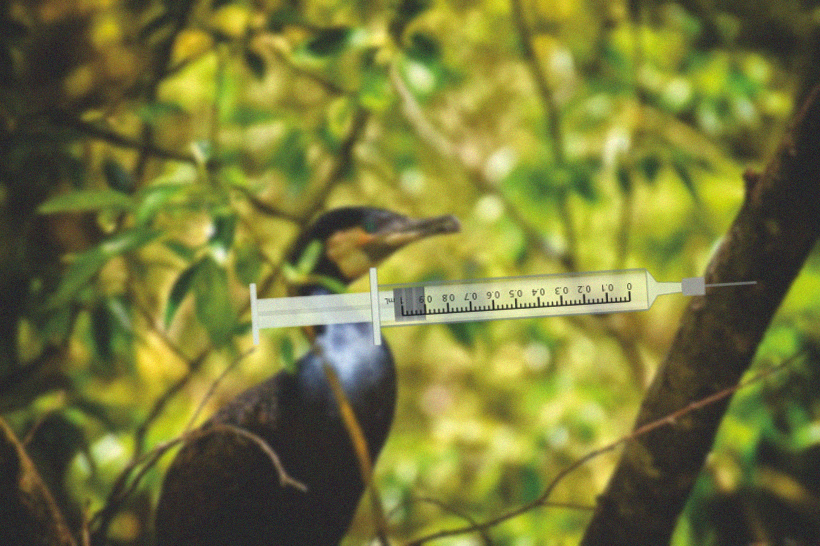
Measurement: 0.9 mL
